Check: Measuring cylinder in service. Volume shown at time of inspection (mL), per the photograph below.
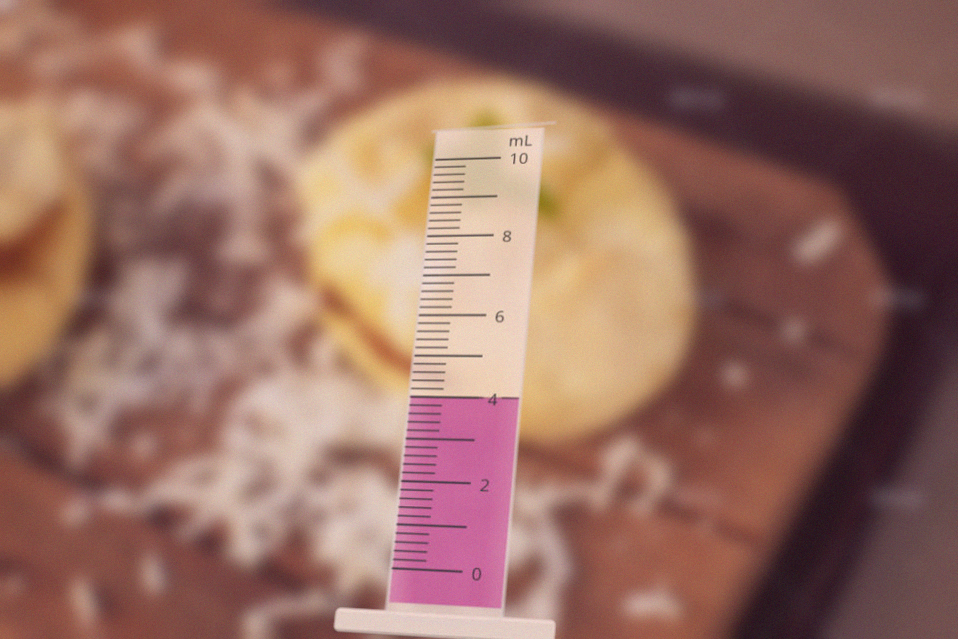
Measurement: 4 mL
